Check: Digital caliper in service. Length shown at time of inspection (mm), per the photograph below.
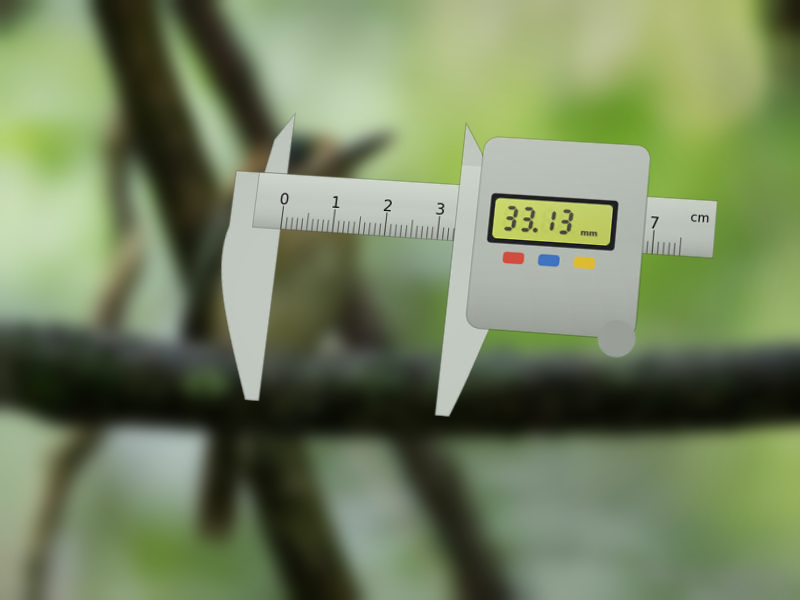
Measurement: 33.13 mm
